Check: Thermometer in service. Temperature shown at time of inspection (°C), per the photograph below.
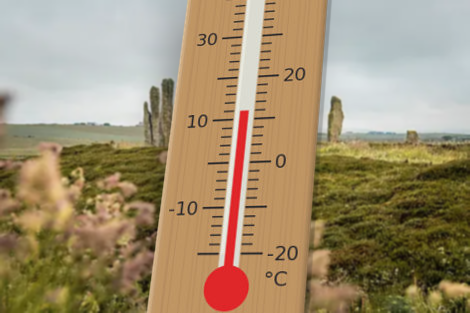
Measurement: 12 °C
